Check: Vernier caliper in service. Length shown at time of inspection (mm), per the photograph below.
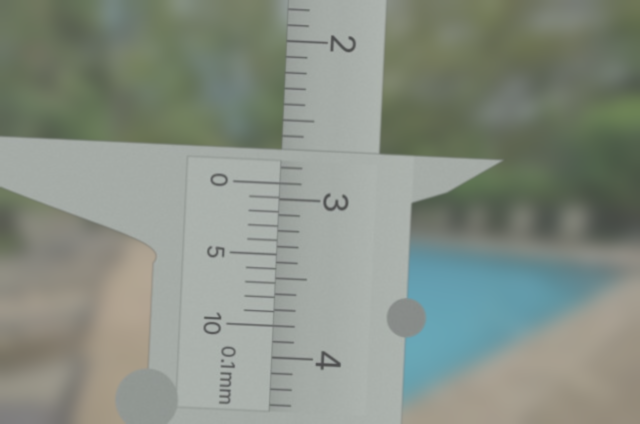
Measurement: 29.0 mm
